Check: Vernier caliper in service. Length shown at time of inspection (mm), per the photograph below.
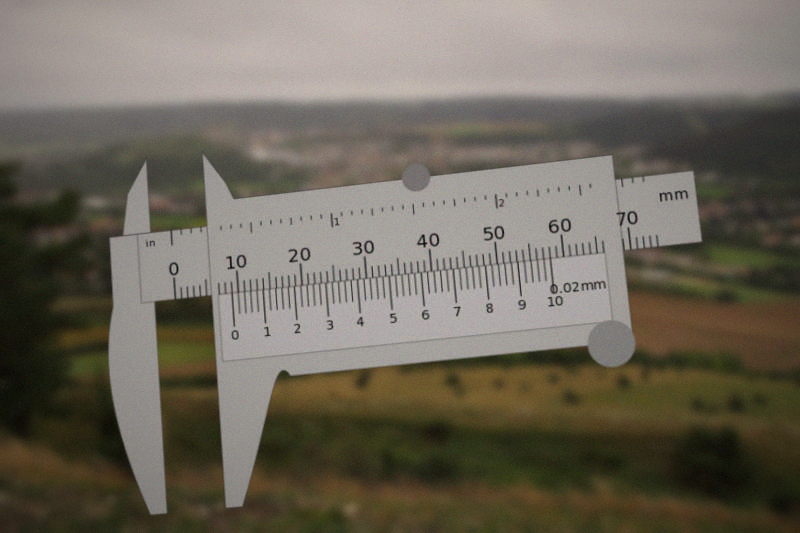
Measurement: 9.0 mm
